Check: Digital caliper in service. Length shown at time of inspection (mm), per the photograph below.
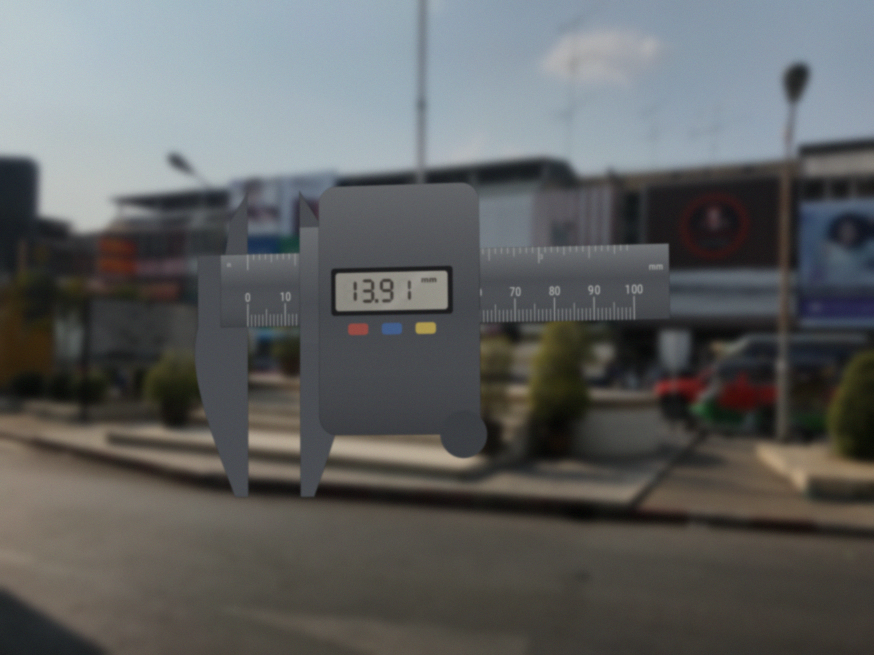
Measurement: 13.91 mm
